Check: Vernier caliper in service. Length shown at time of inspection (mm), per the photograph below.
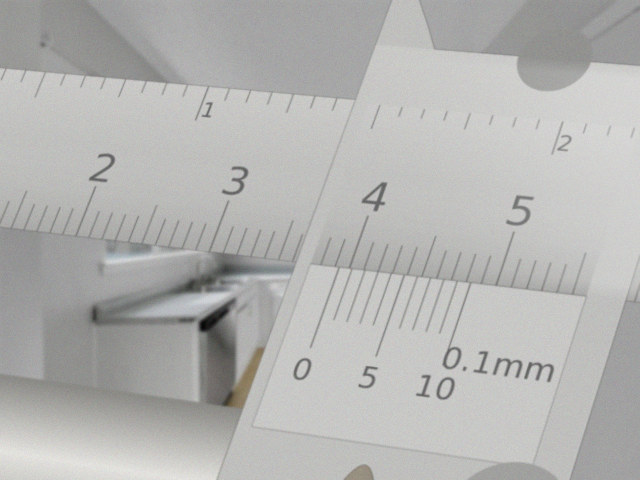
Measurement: 39.3 mm
